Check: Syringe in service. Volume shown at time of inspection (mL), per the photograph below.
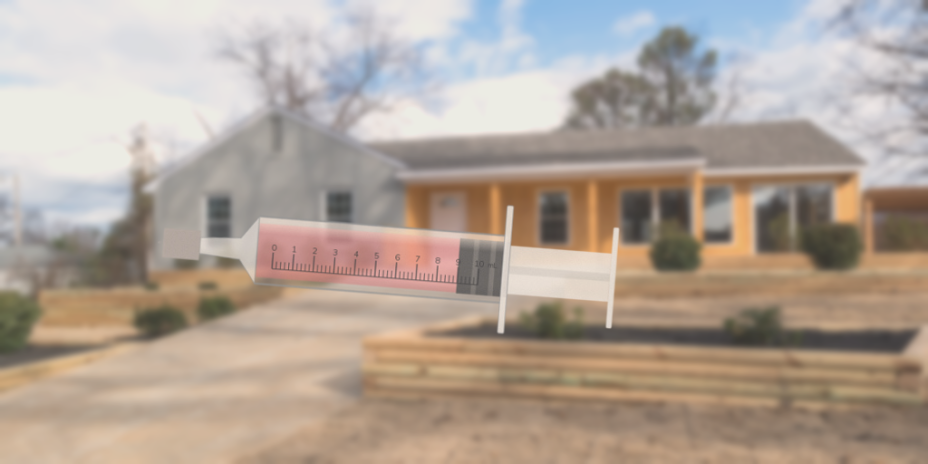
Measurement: 9 mL
